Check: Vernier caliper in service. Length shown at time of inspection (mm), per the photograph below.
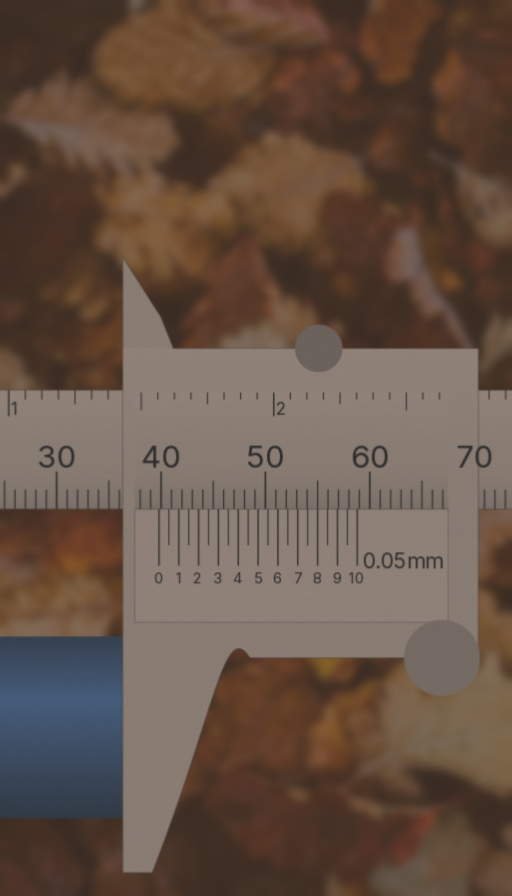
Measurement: 39.8 mm
